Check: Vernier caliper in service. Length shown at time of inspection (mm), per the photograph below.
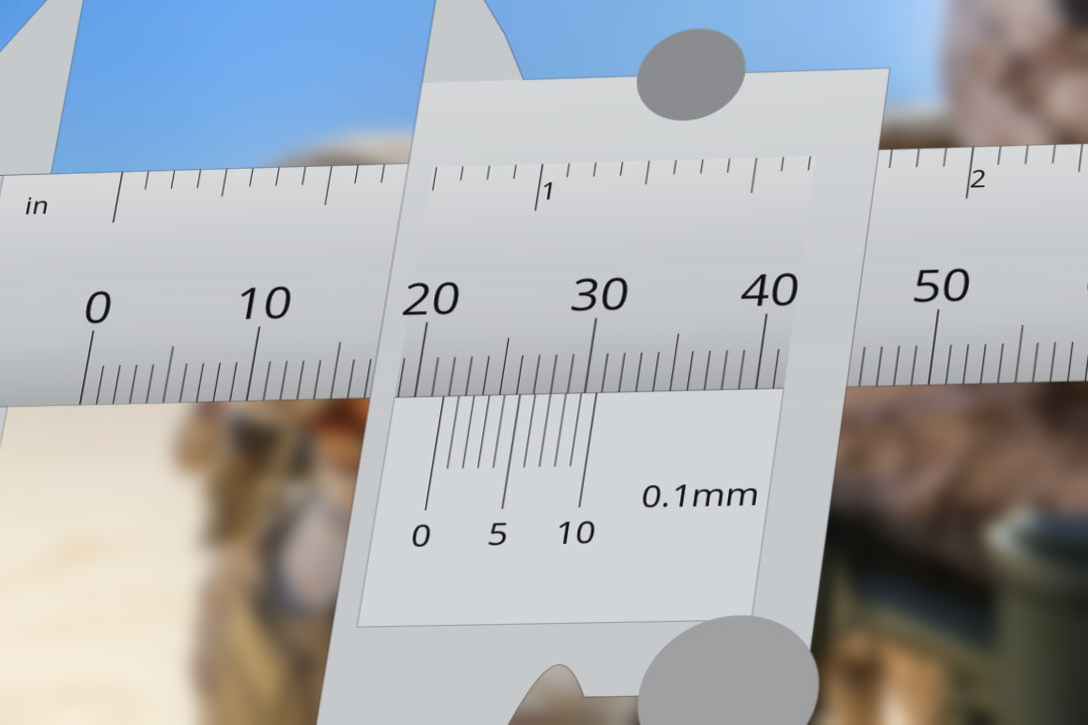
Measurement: 21.7 mm
